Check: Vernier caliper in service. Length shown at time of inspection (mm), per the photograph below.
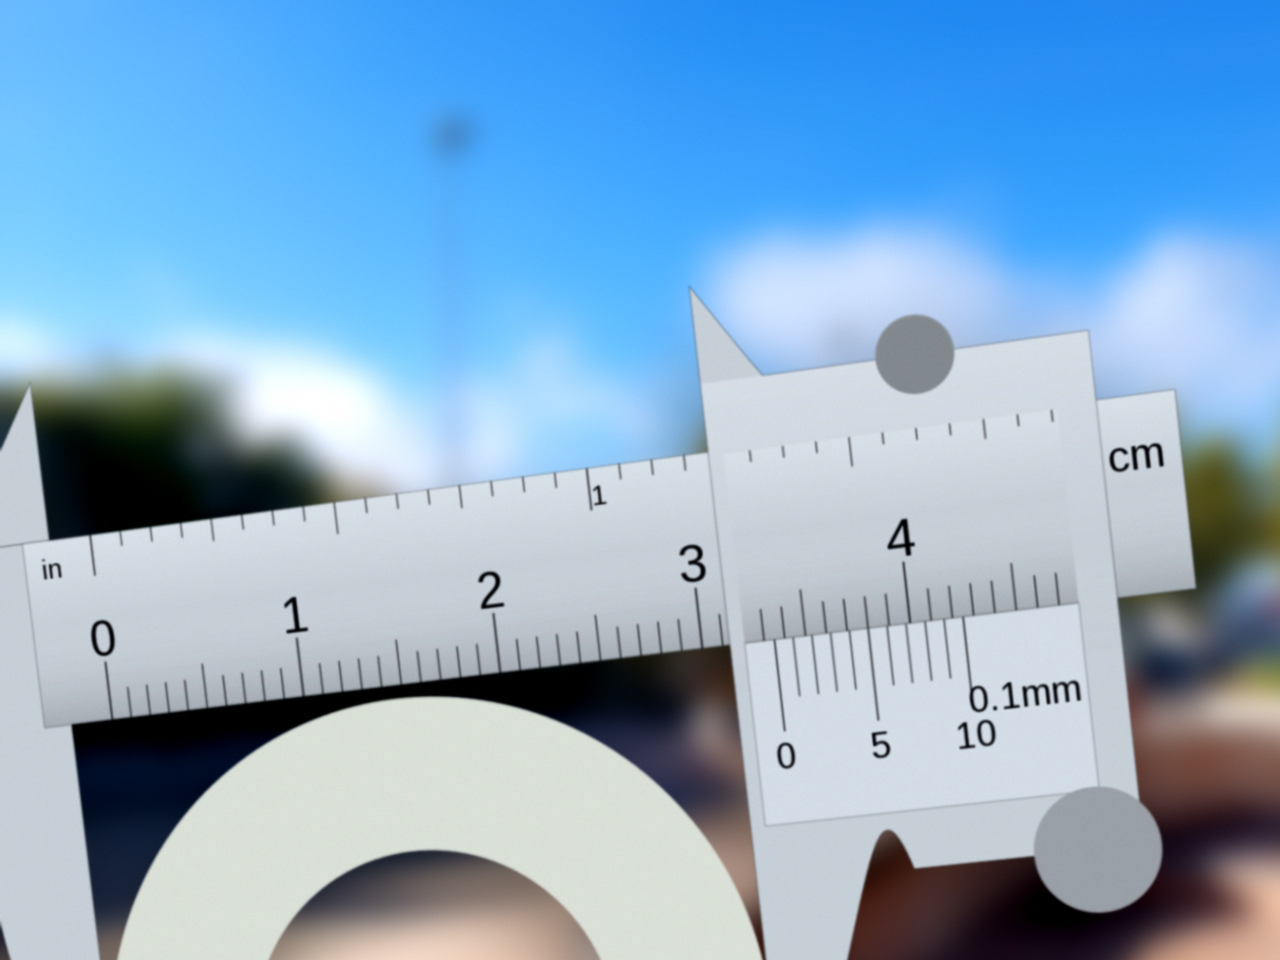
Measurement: 33.5 mm
